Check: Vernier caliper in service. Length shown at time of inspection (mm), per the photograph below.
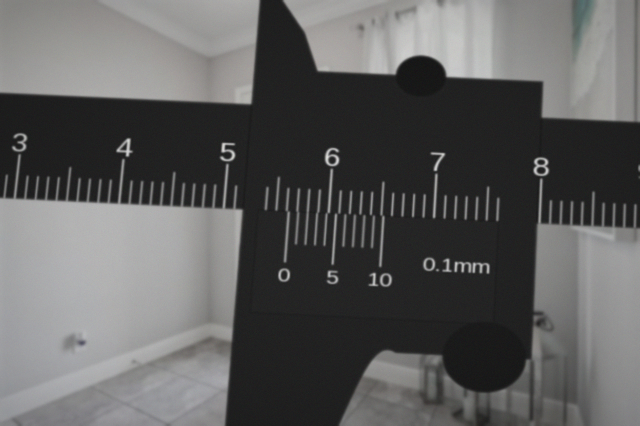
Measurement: 56.2 mm
